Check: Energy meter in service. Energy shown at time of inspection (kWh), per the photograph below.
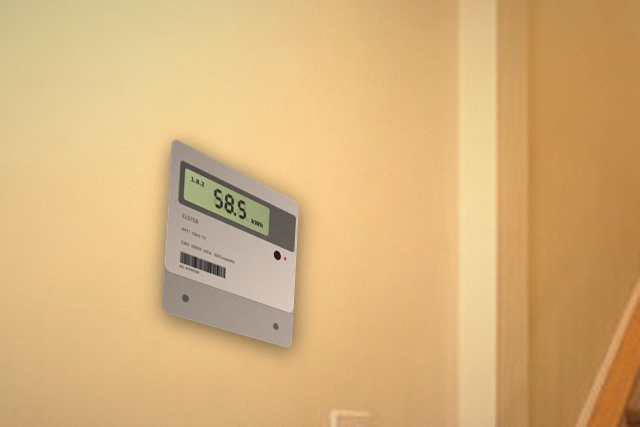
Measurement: 58.5 kWh
